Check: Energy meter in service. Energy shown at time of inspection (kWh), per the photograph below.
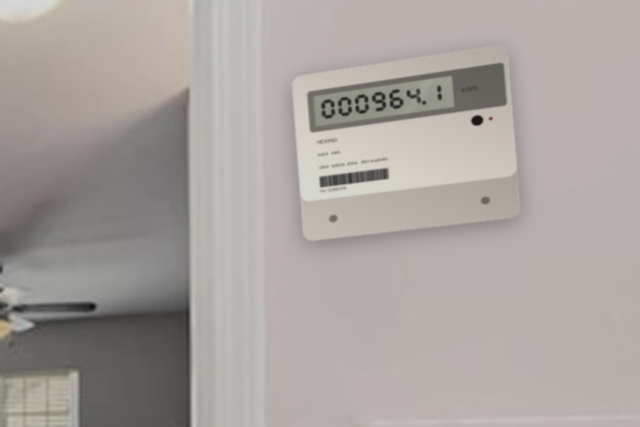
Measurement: 964.1 kWh
